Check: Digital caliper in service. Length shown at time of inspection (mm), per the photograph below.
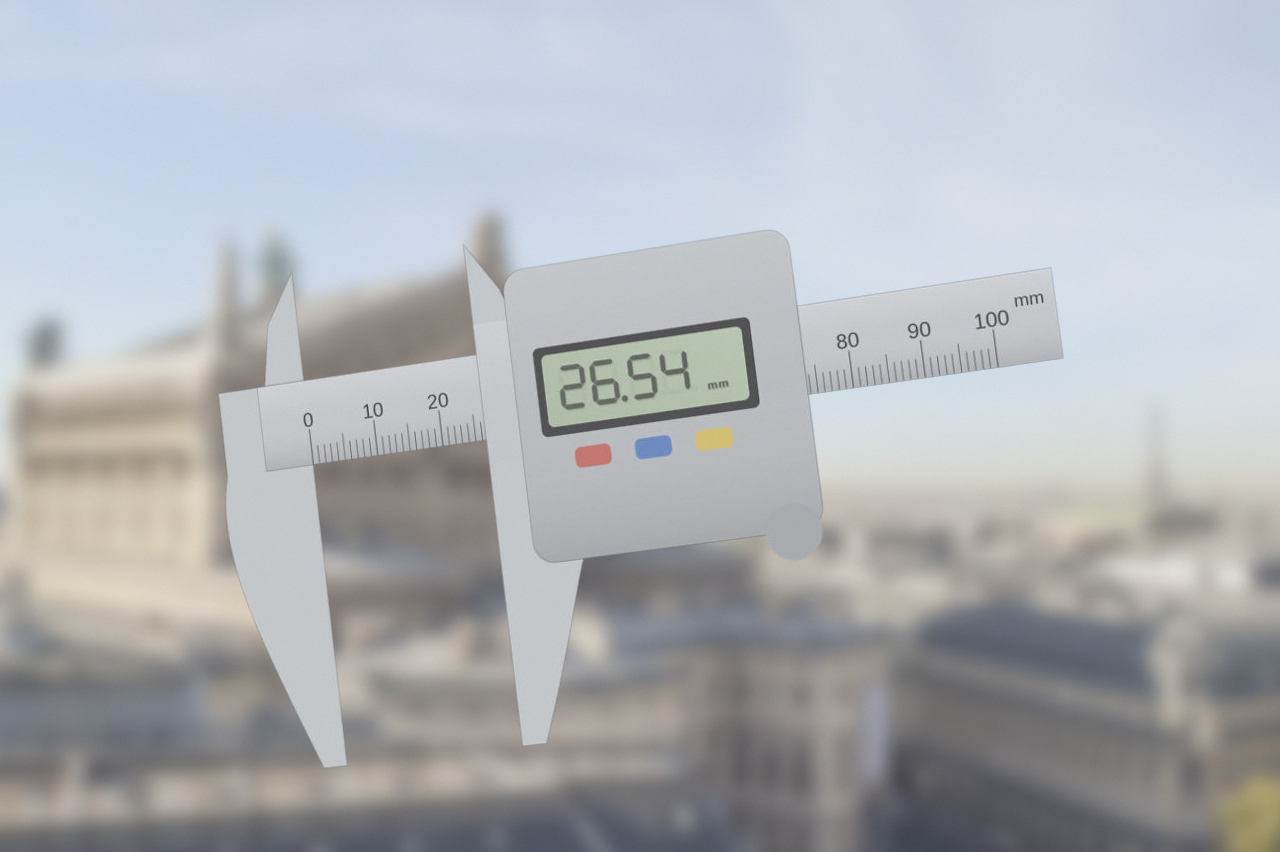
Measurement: 26.54 mm
